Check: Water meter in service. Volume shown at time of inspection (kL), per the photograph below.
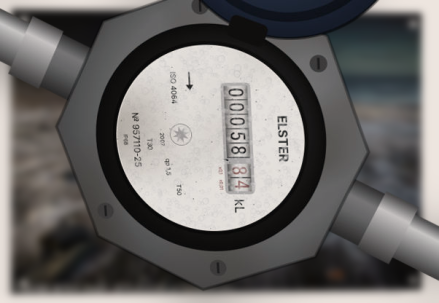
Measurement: 58.84 kL
